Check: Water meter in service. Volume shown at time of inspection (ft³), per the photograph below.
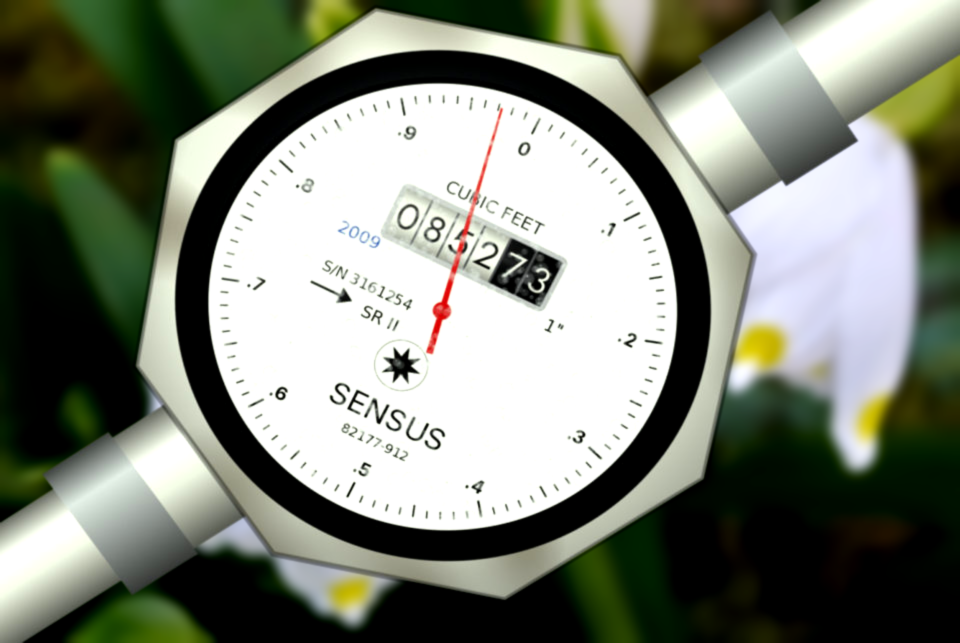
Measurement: 85272.97 ft³
